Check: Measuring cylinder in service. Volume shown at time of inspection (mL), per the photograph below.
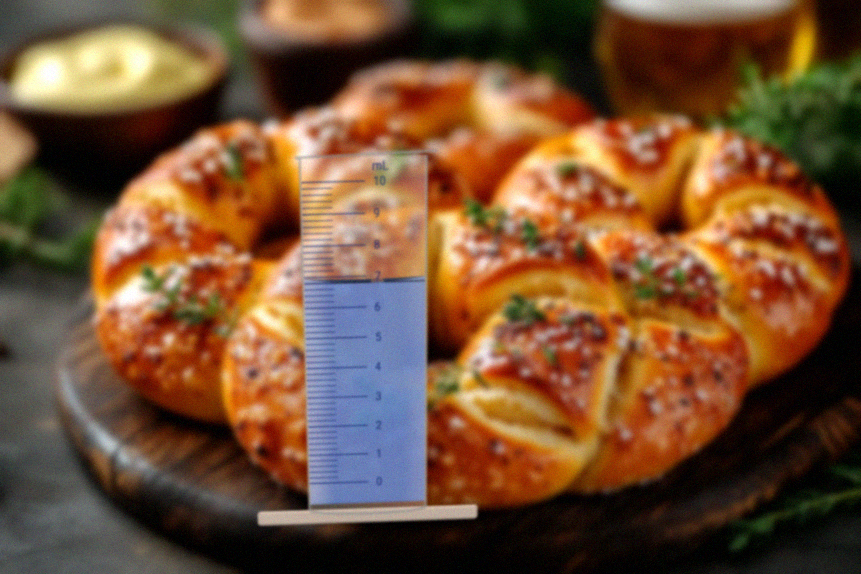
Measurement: 6.8 mL
